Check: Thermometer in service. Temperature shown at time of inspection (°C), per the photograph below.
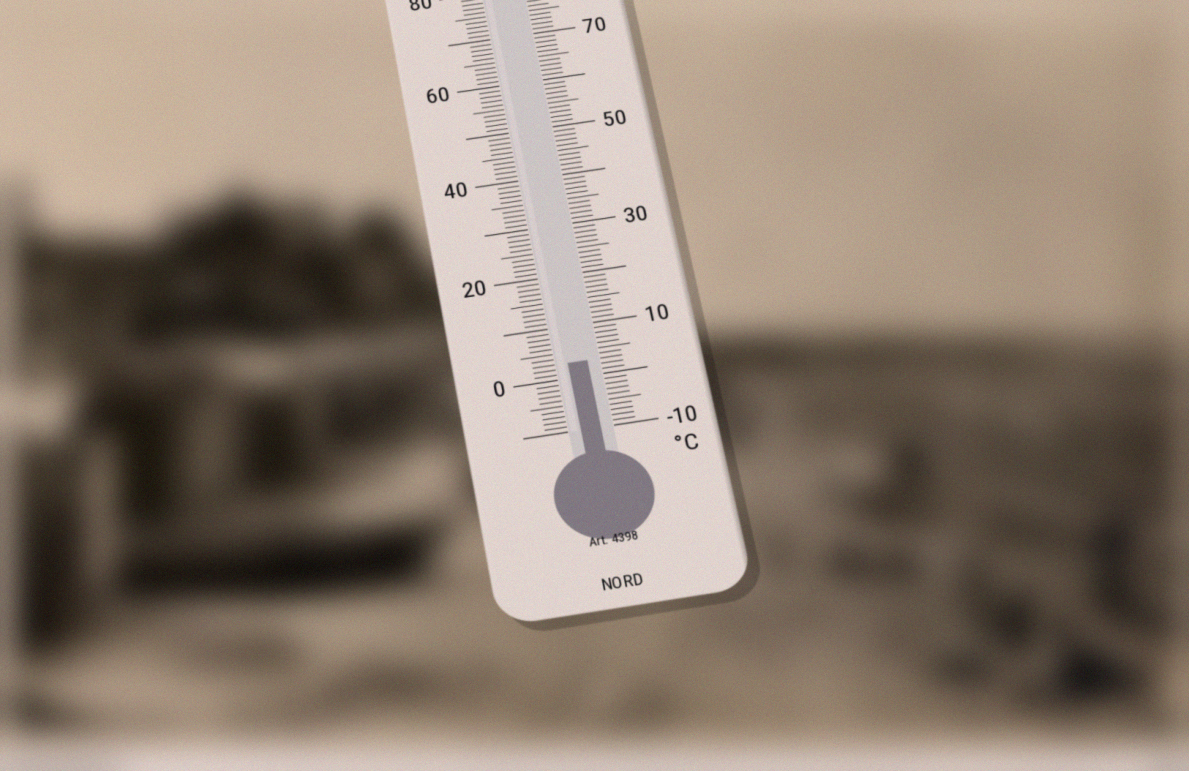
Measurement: 3 °C
